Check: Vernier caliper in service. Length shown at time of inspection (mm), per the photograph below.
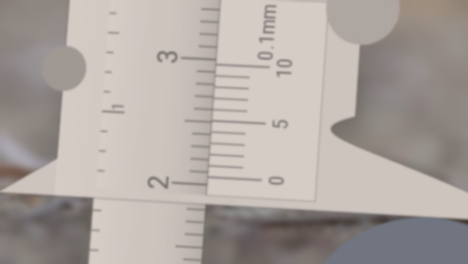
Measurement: 20.6 mm
